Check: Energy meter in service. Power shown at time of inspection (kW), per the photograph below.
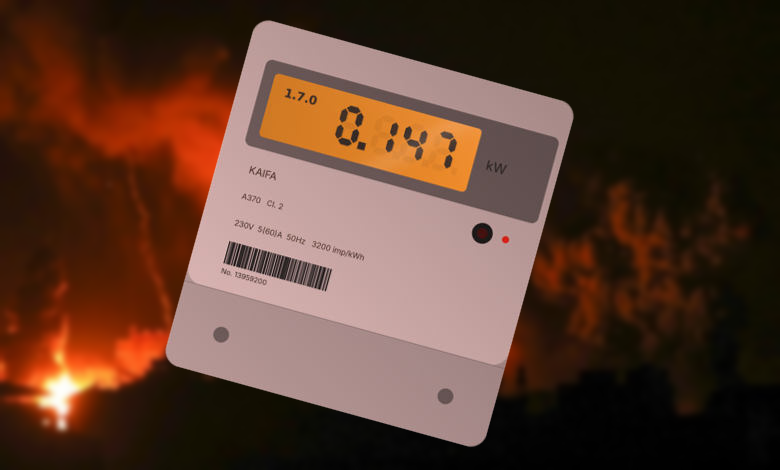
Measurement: 0.147 kW
